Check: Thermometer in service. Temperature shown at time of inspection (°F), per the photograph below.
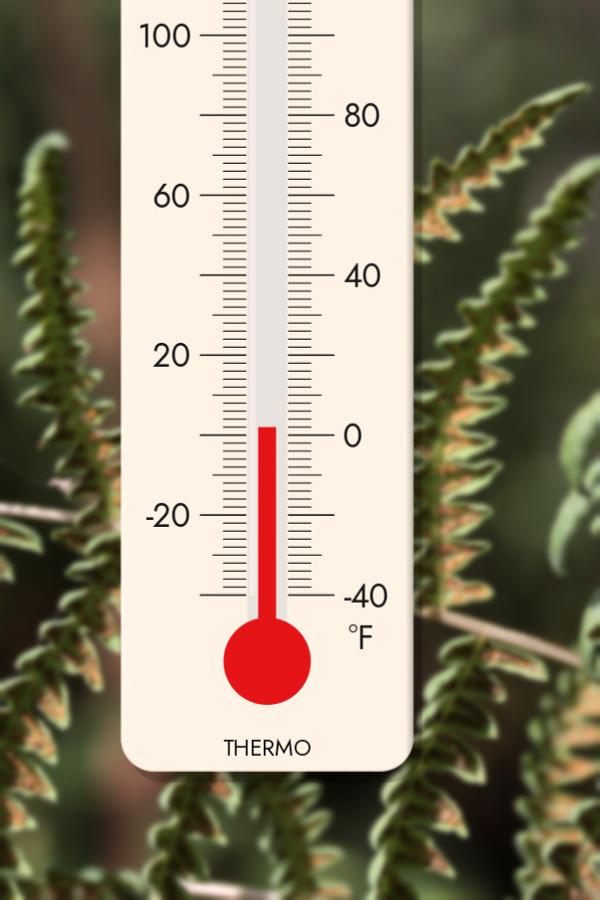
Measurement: 2 °F
